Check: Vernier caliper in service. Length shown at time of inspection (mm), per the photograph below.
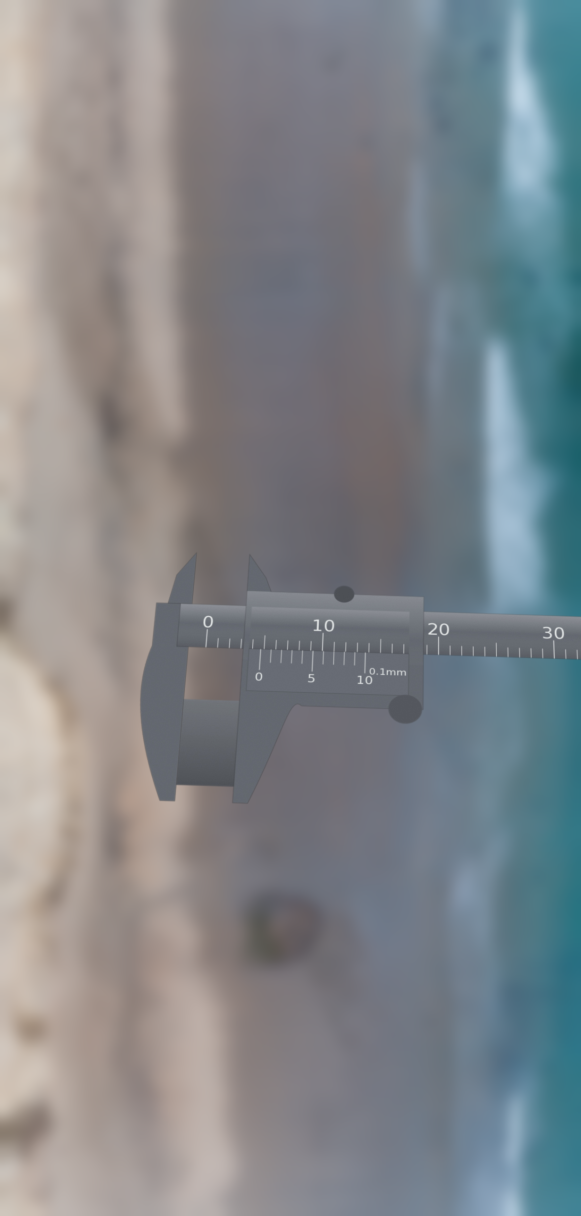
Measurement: 4.7 mm
